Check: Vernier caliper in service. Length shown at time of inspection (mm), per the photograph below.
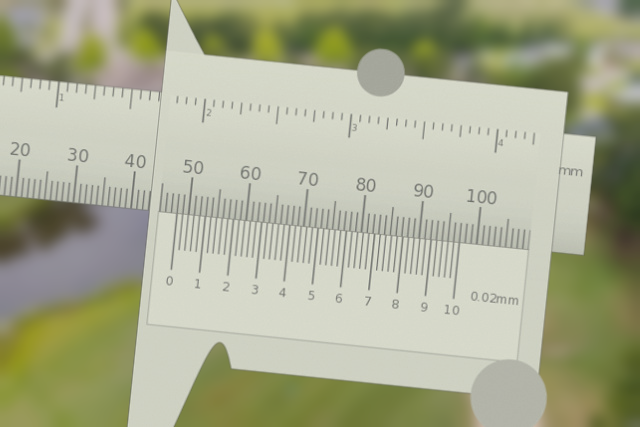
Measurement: 48.0 mm
